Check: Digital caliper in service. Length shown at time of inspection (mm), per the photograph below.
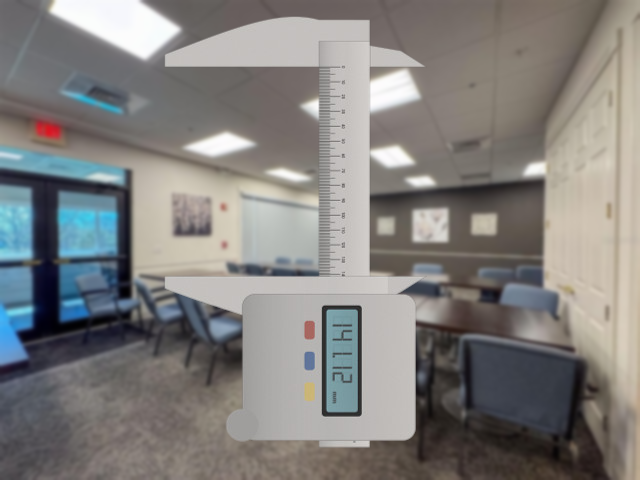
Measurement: 141.12 mm
